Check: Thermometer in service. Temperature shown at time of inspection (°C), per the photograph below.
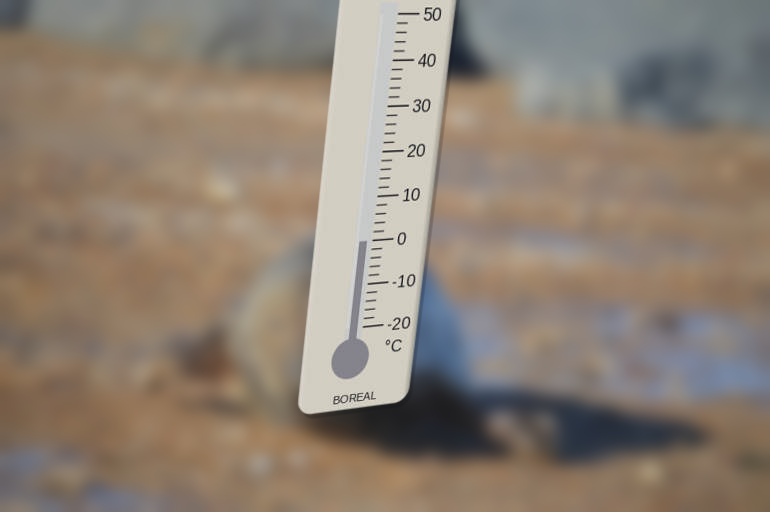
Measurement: 0 °C
